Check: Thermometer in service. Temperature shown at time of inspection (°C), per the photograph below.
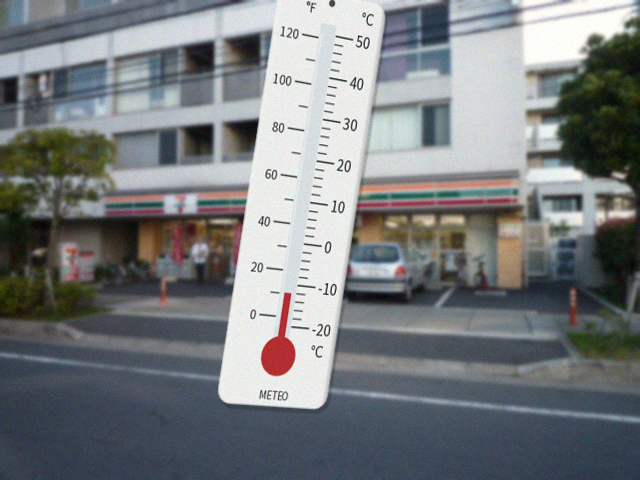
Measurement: -12 °C
